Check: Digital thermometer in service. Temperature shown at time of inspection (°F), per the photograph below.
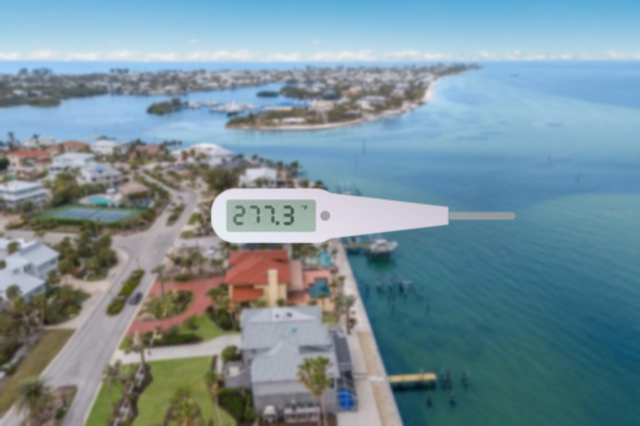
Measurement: 277.3 °F
